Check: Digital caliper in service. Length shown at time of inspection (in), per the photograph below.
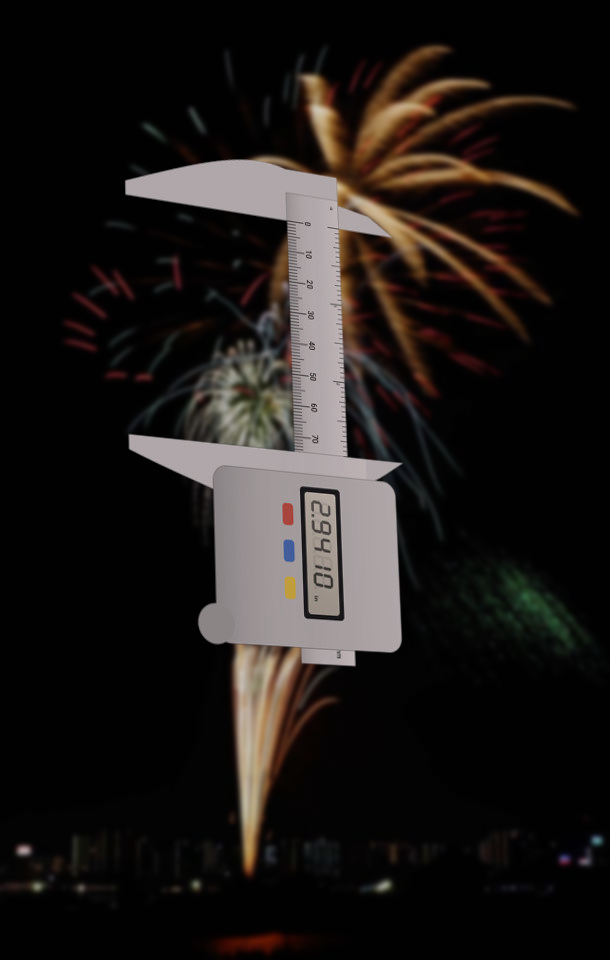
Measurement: 2.9410 in
